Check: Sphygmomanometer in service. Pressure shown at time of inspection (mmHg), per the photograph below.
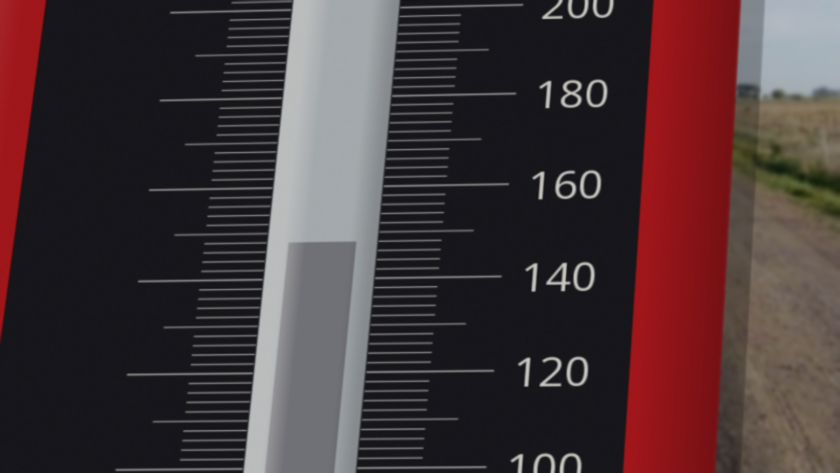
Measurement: 148 mmHg
